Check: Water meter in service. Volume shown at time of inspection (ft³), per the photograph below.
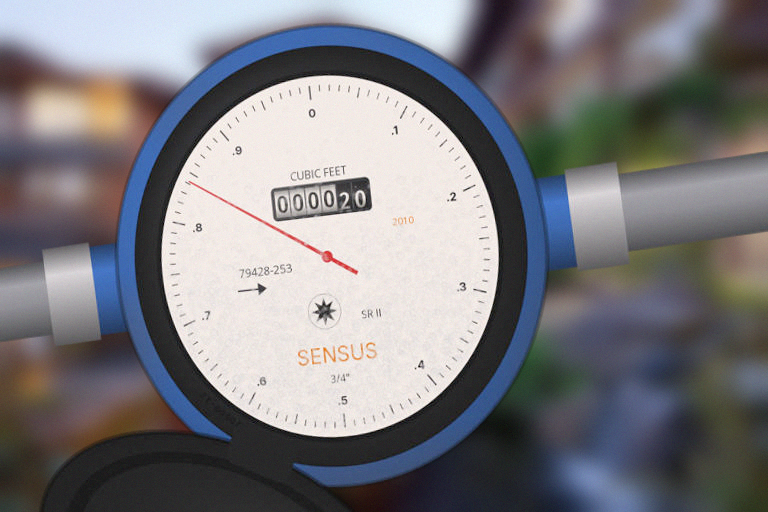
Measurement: 19.84 ft³
